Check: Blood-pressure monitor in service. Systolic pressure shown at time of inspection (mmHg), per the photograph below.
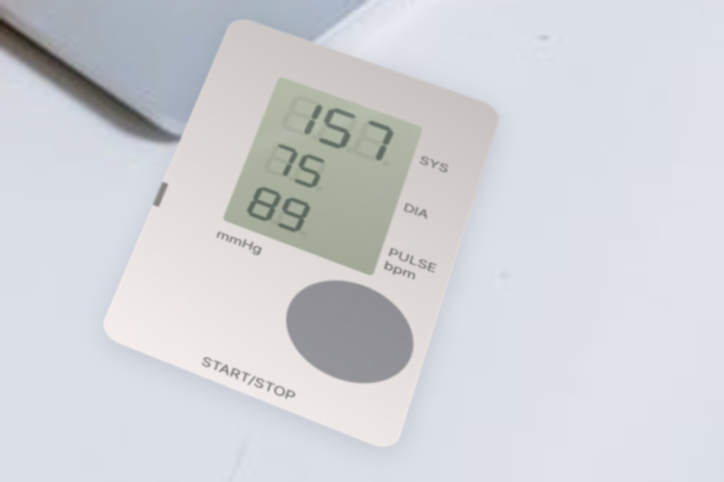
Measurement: 157 mmHg
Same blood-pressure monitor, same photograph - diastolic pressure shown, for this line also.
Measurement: 75 mmHg
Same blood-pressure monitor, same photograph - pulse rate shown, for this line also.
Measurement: 89 bpm
